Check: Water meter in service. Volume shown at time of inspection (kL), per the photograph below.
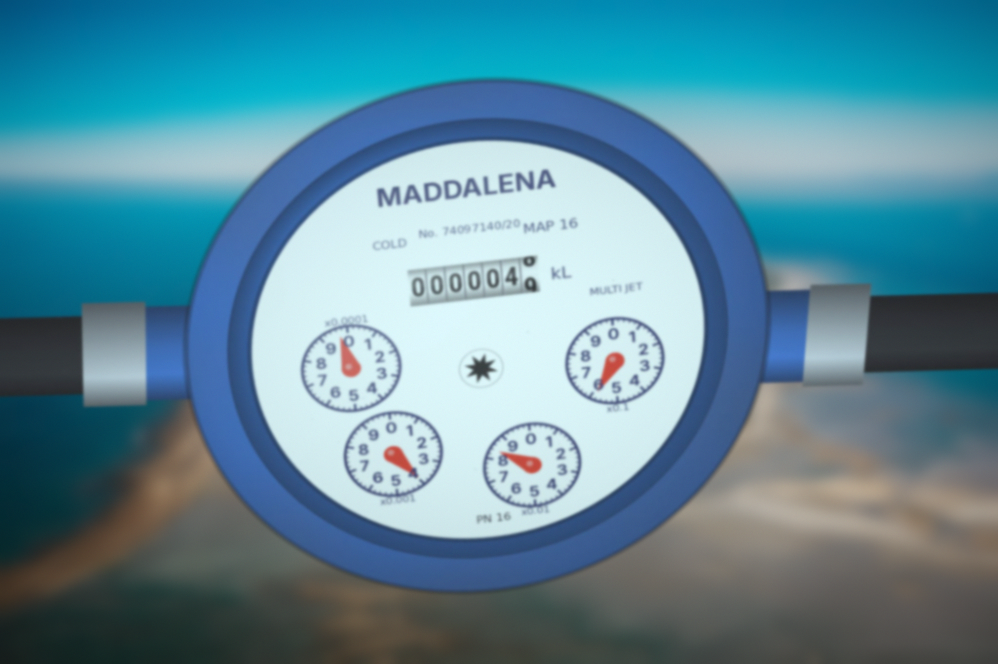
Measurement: 48.5839 kL
